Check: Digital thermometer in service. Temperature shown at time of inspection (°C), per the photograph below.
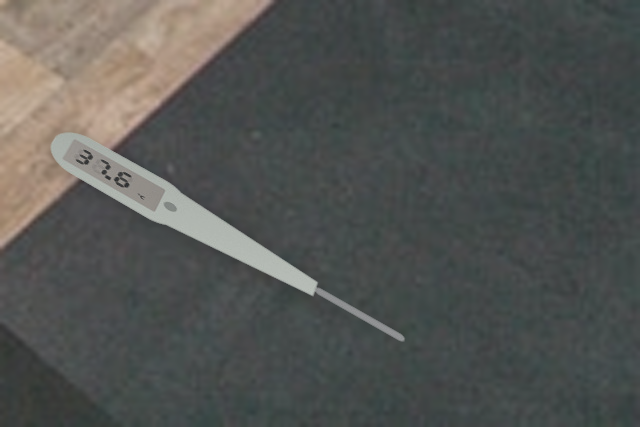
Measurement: 37.6 °C
